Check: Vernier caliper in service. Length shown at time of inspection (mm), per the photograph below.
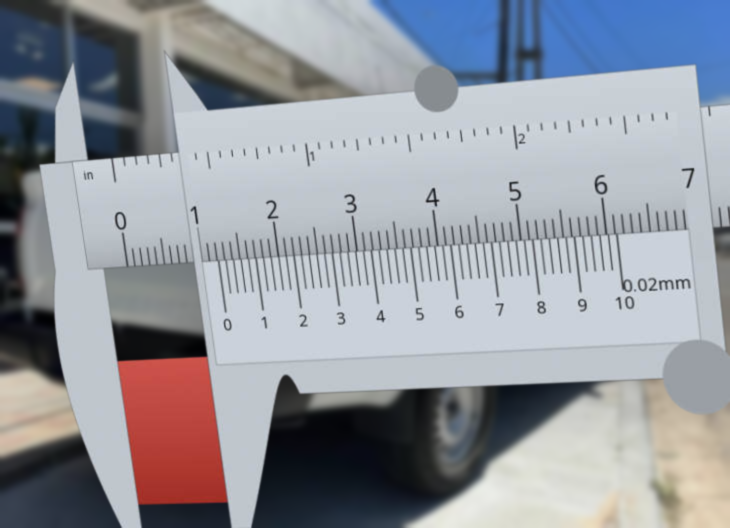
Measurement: 12.2 mm
